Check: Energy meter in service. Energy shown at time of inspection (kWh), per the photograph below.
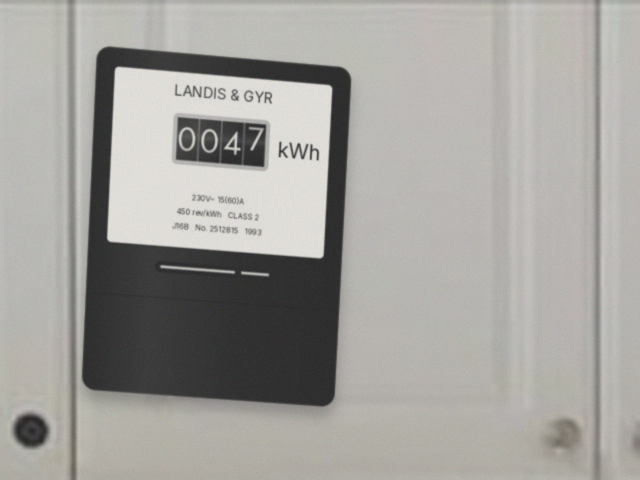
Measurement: 47 kWh
